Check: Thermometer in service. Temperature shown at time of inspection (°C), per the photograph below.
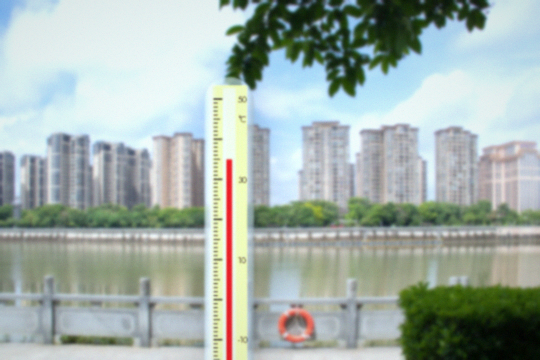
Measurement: 35 °C
